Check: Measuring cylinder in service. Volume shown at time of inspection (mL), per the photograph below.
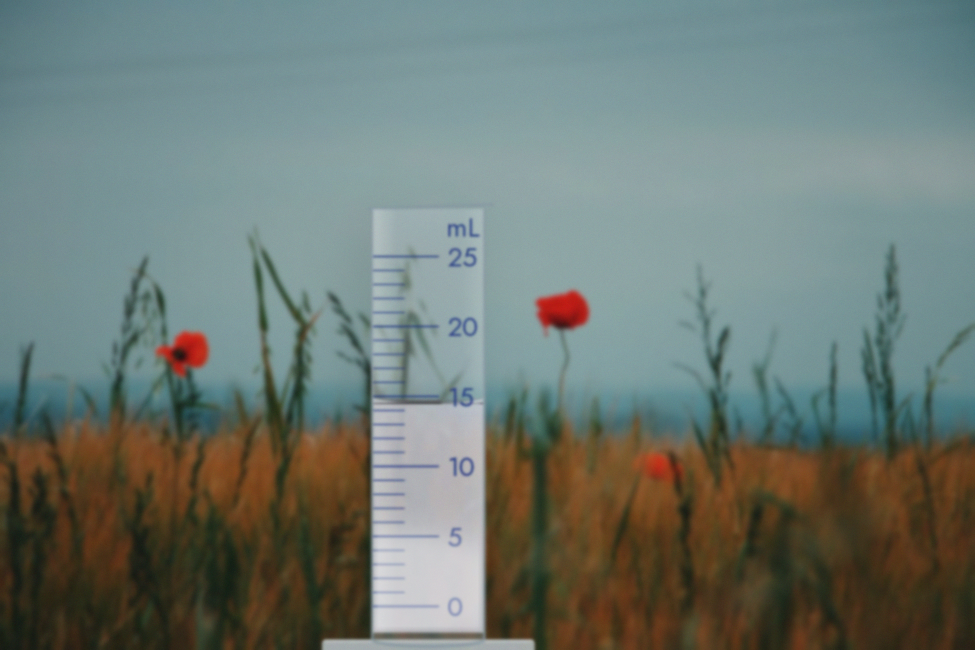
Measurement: 14.5 mL
